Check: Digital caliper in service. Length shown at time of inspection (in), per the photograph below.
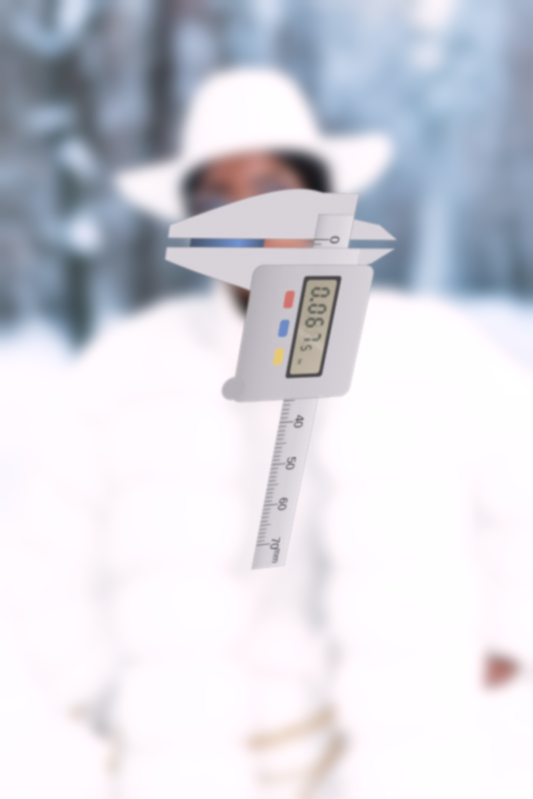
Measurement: 0.0675 in
